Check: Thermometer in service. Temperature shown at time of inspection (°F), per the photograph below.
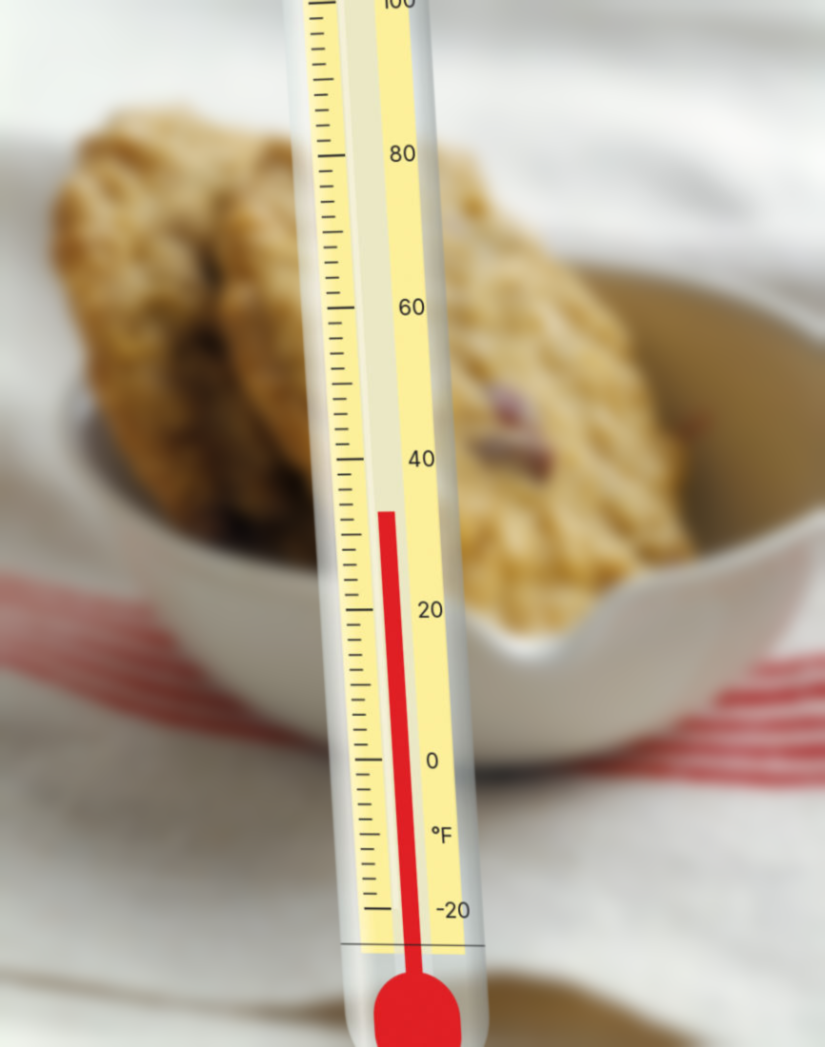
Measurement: 33 °F
